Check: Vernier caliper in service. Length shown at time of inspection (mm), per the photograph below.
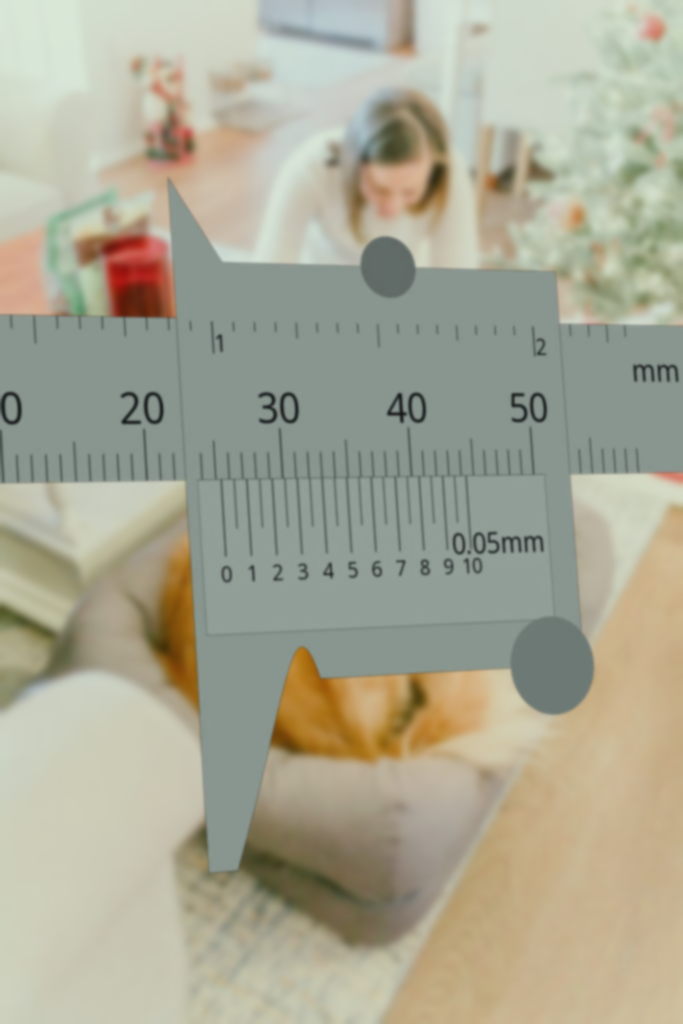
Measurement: 25.4 mm
